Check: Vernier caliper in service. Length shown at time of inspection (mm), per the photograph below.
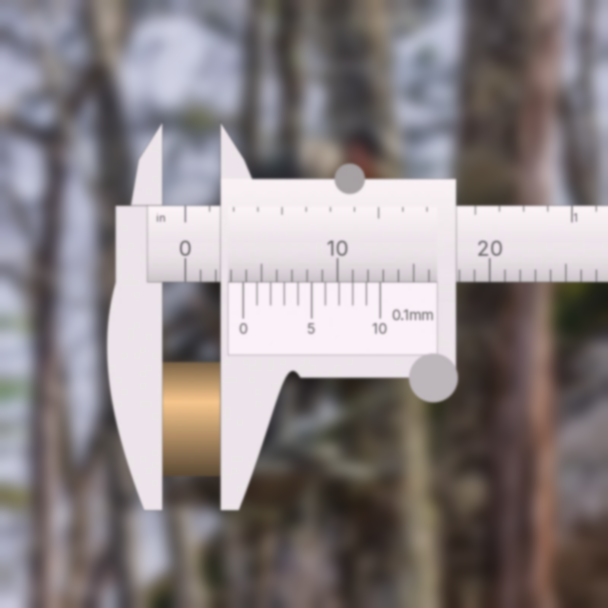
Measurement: 3.8 mm
